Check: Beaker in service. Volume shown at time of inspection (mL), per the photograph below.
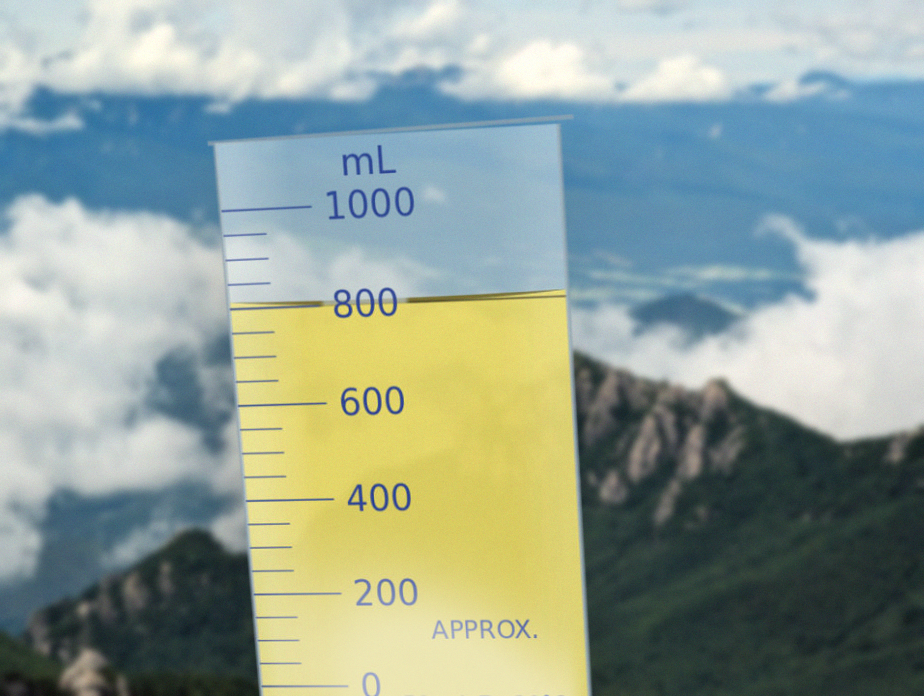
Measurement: 800 mL
